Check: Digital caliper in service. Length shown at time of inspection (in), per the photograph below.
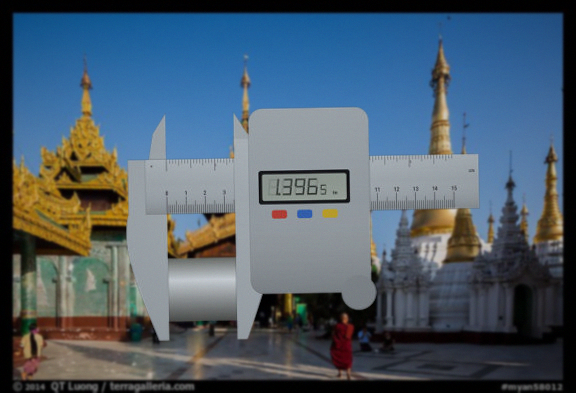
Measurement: 1.3965 in
